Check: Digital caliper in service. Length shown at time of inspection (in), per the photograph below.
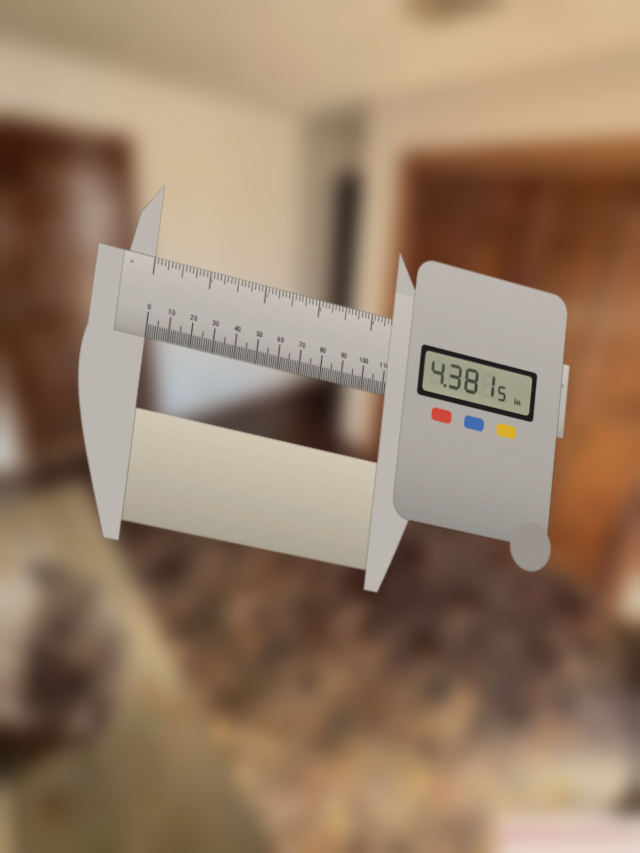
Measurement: 4.3815 in
